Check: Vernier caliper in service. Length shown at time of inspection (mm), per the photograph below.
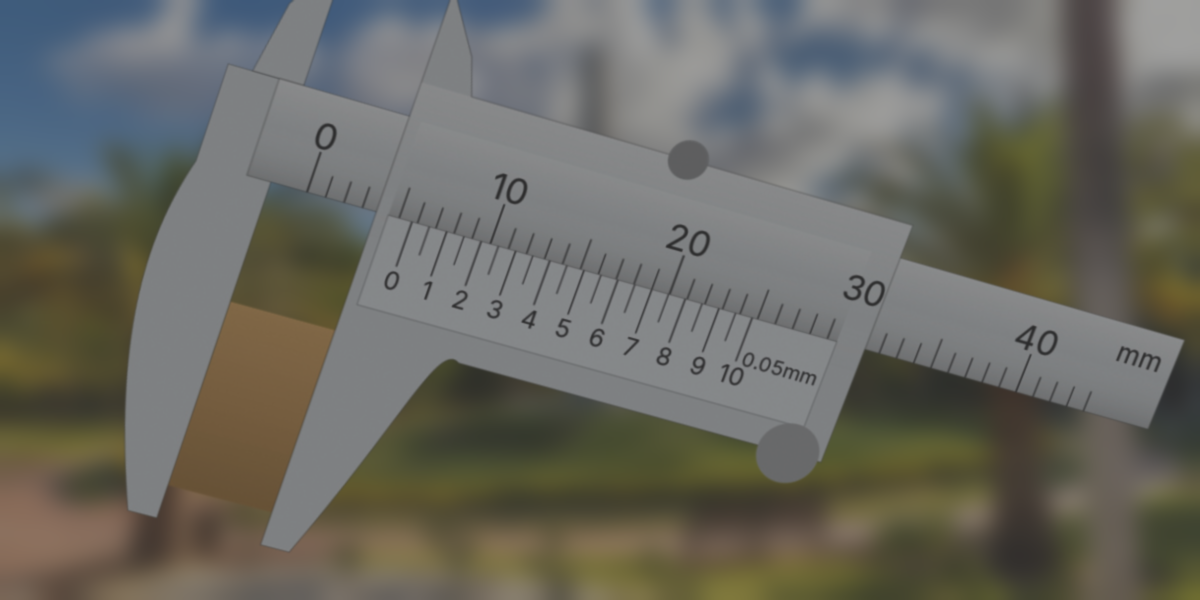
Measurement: 5.7 mm
